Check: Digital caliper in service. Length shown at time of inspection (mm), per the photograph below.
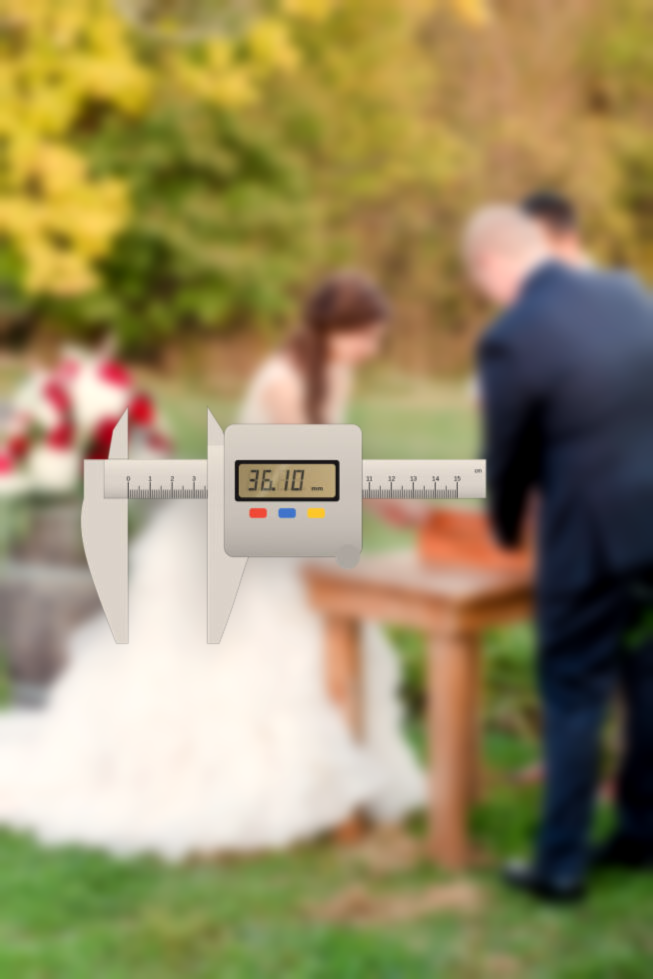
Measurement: 36.10 mm
